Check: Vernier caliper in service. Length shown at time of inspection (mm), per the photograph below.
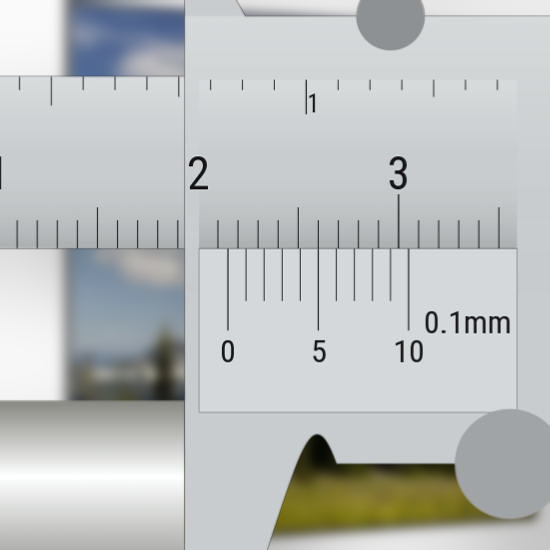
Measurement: 21.5 mm
